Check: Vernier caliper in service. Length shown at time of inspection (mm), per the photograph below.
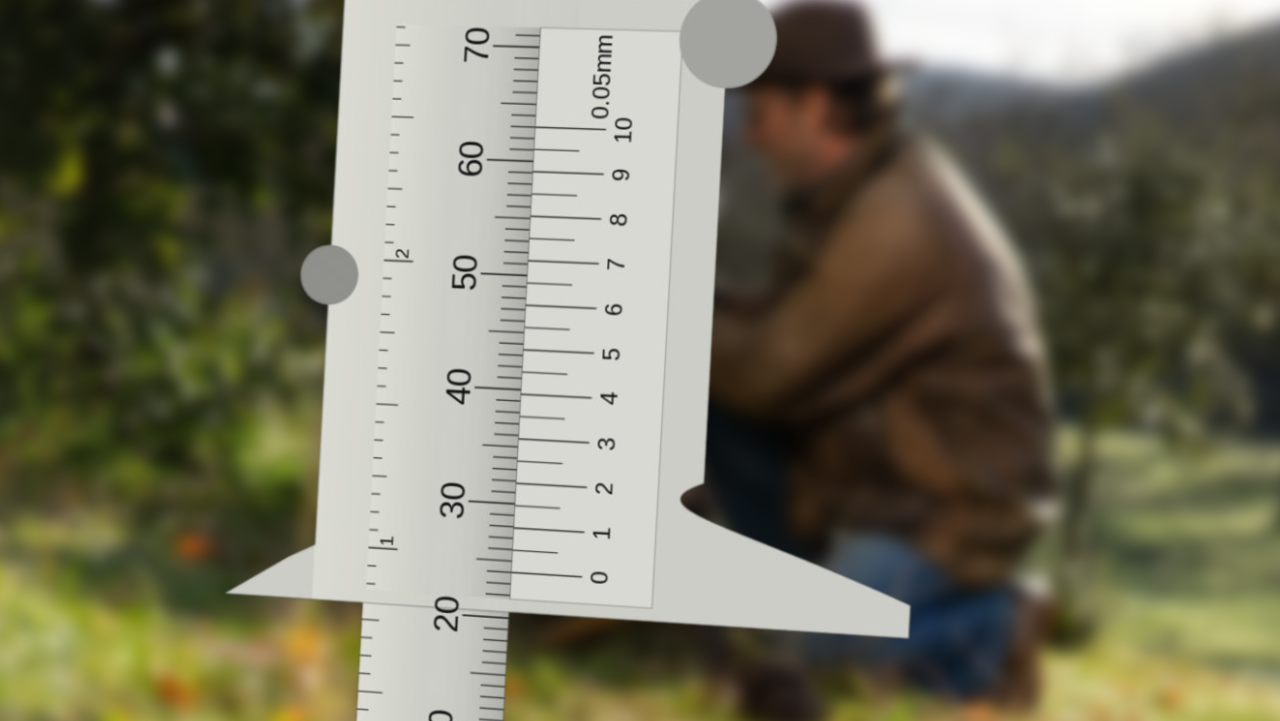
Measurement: 24.0 mm
